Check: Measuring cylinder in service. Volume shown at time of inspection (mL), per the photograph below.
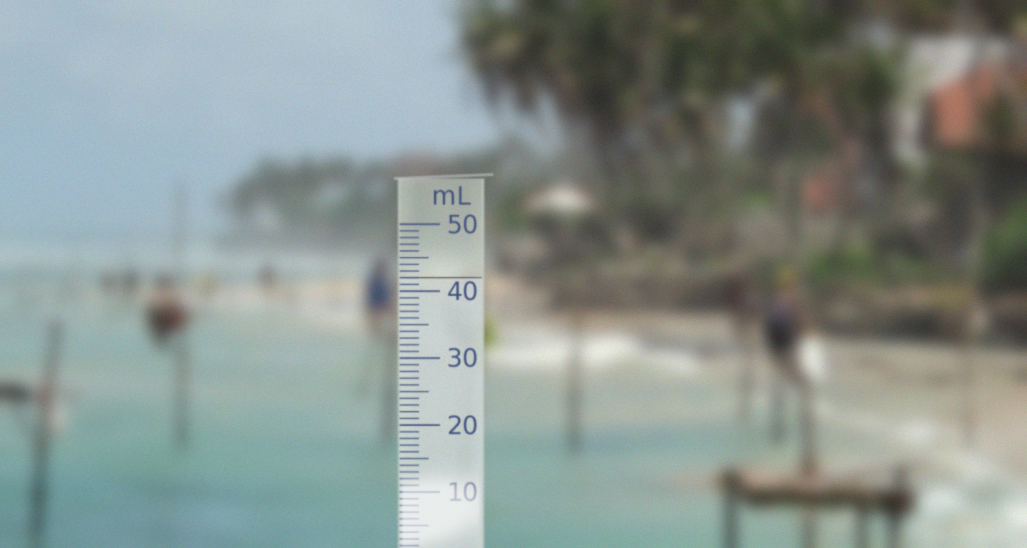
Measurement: 42 mL
